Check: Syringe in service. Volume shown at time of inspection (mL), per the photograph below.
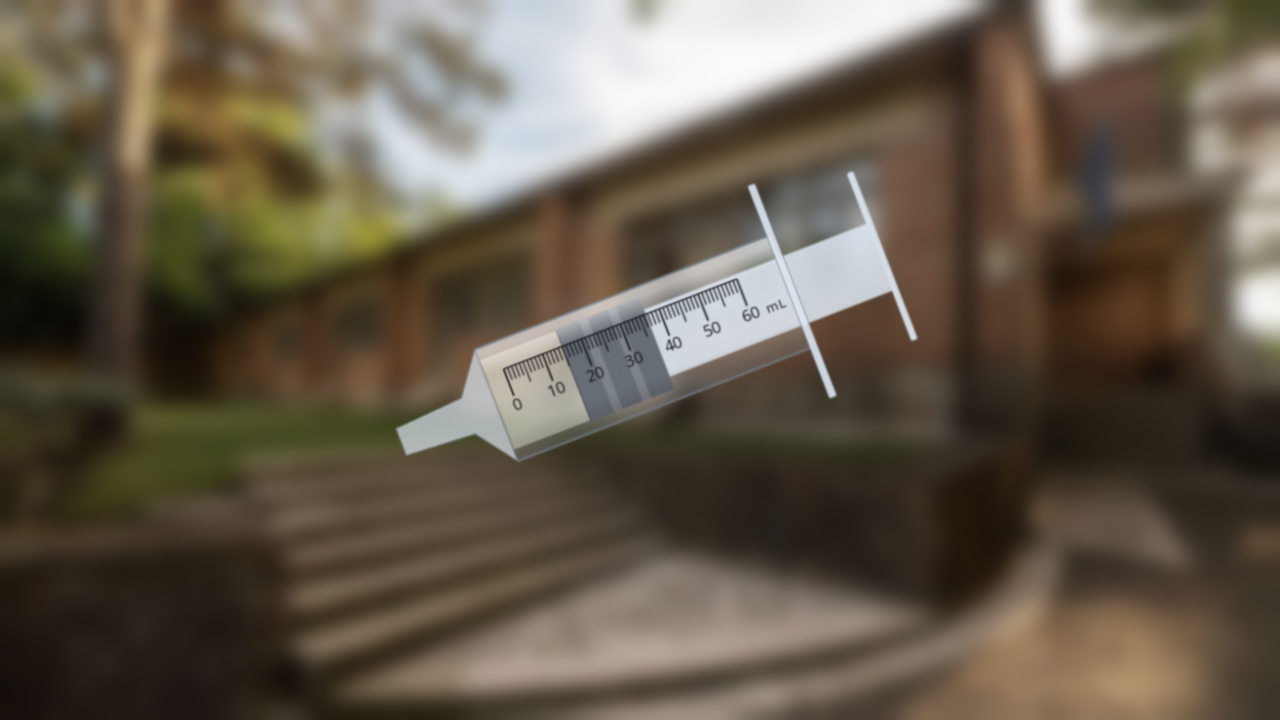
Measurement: 15 mL
